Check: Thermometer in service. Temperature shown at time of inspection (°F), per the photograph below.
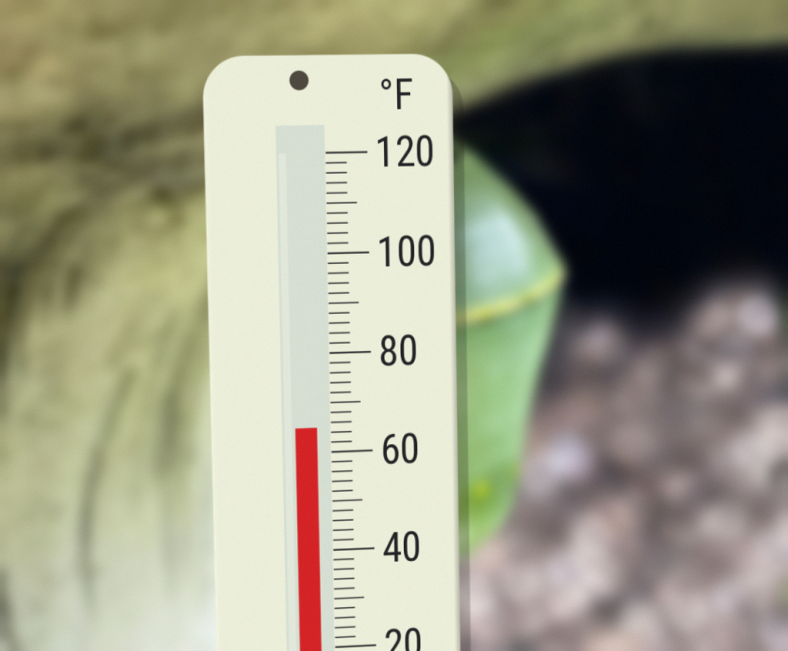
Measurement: 65 °F
